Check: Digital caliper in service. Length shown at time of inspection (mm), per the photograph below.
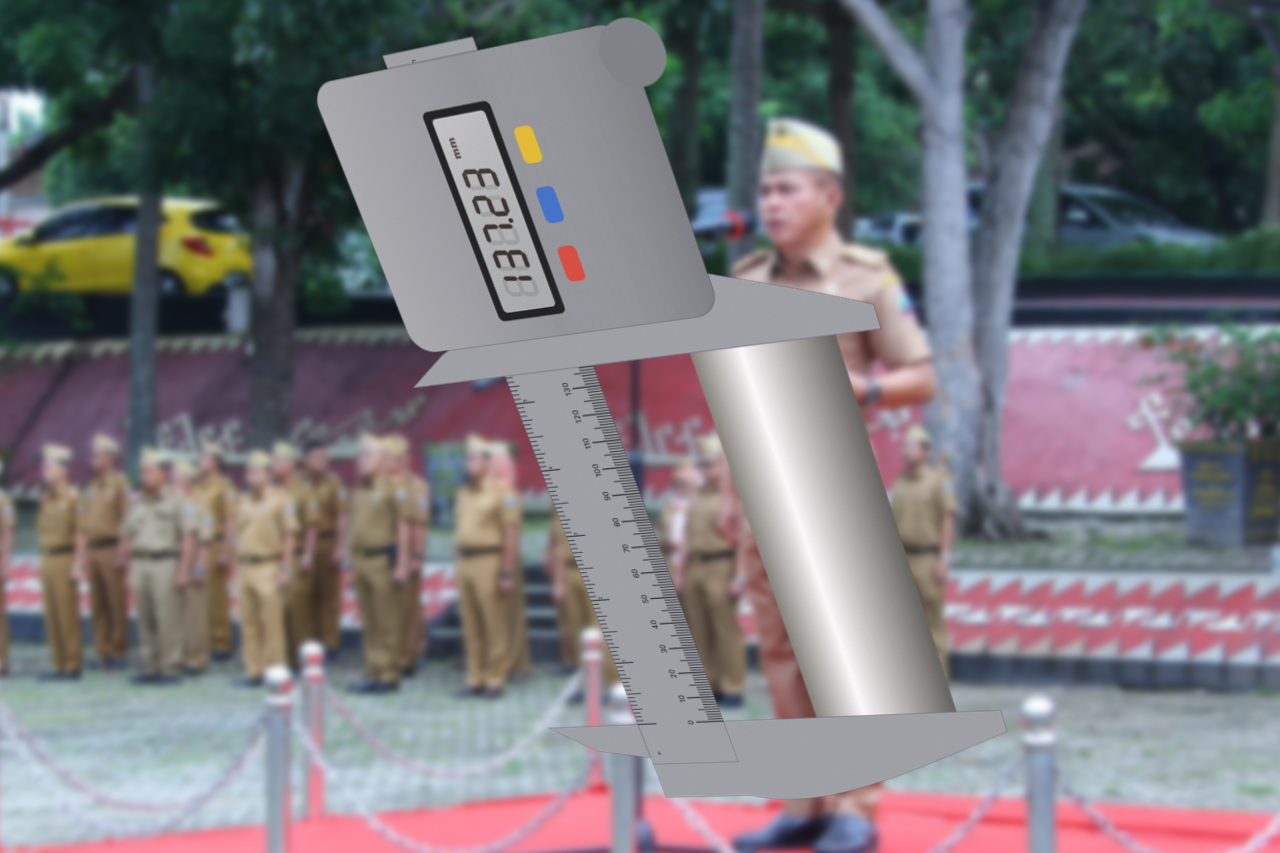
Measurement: 137.23 mm
